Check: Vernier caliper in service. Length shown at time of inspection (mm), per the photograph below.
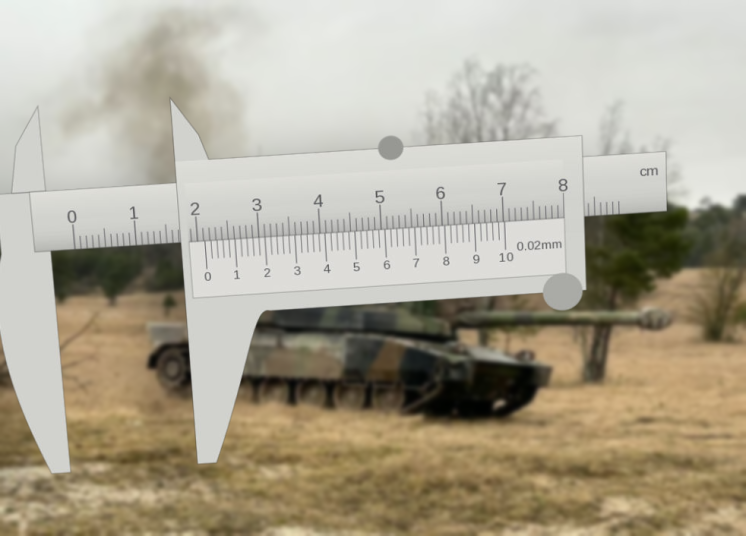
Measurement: 21.2 mm
